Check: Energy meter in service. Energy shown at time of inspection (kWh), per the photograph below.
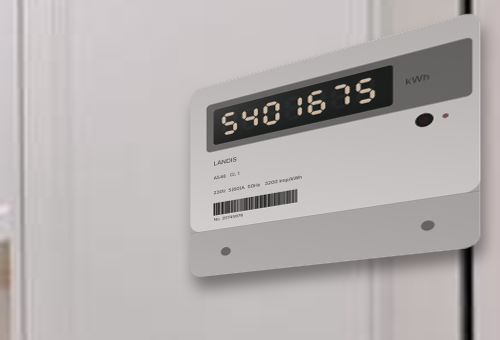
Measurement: 5401675 kWh
